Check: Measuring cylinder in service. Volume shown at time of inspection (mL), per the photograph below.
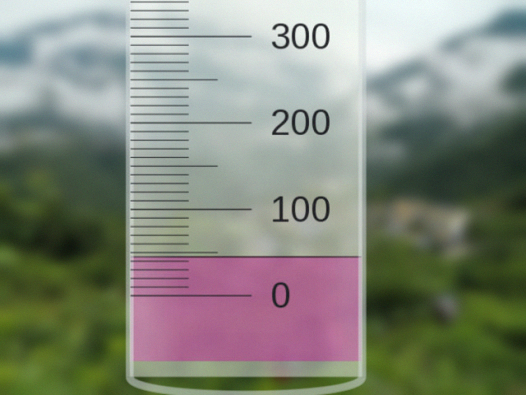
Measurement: 45 mL
